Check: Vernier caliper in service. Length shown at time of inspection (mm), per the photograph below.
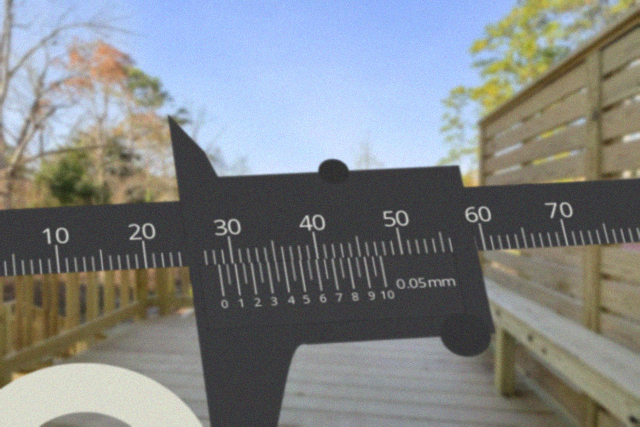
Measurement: 28.4 mm
